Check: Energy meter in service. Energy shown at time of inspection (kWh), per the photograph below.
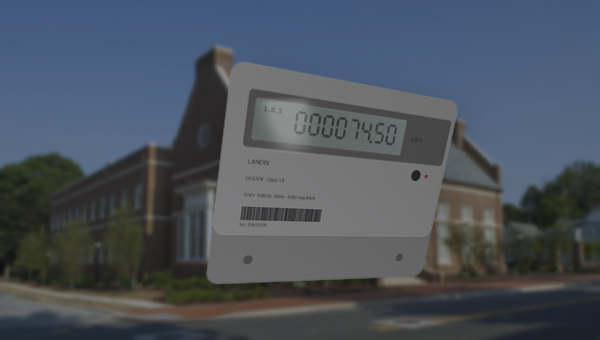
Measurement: 74.50 kWh
